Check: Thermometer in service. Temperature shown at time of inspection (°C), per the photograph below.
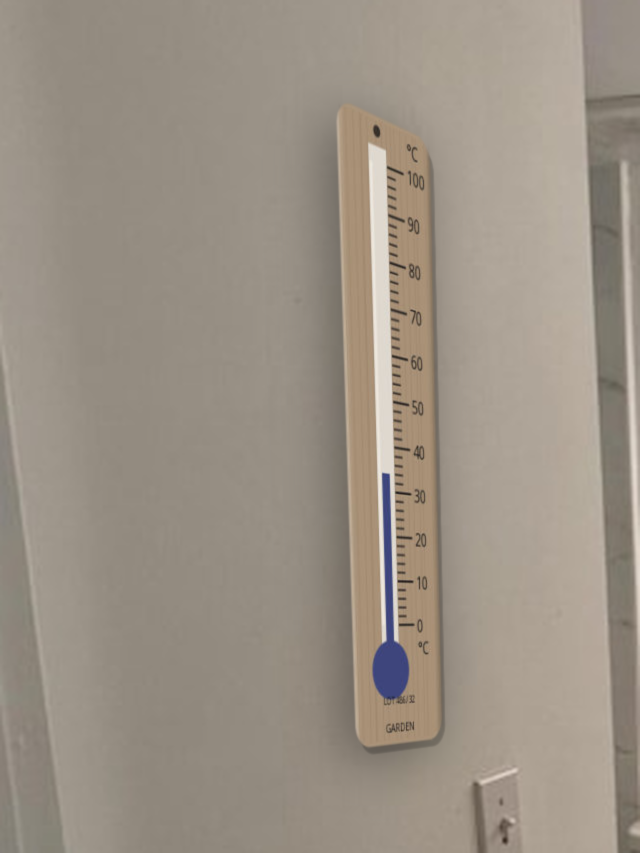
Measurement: 34 °C
